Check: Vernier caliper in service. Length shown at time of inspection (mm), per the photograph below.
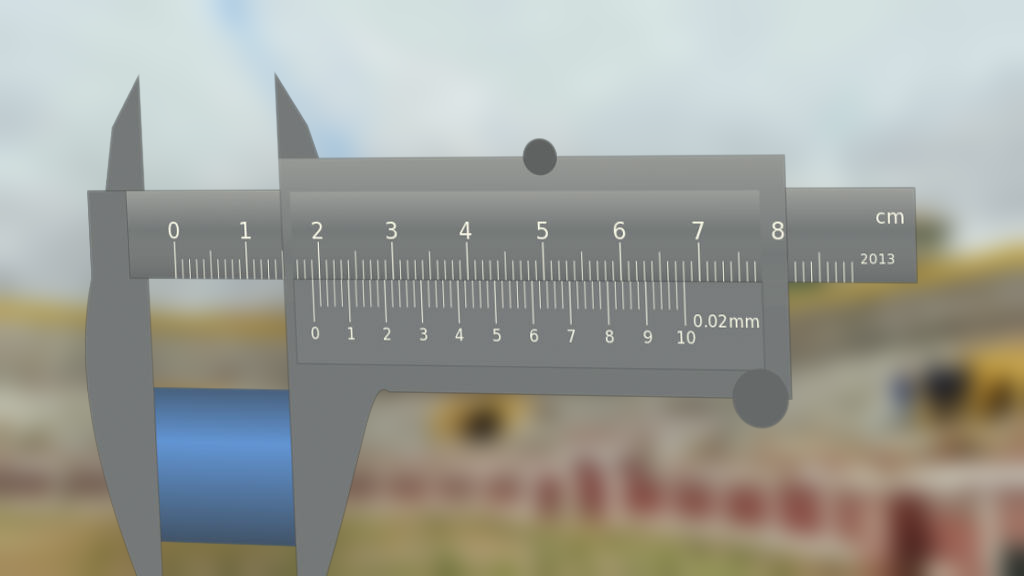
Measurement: 19.0 mm
